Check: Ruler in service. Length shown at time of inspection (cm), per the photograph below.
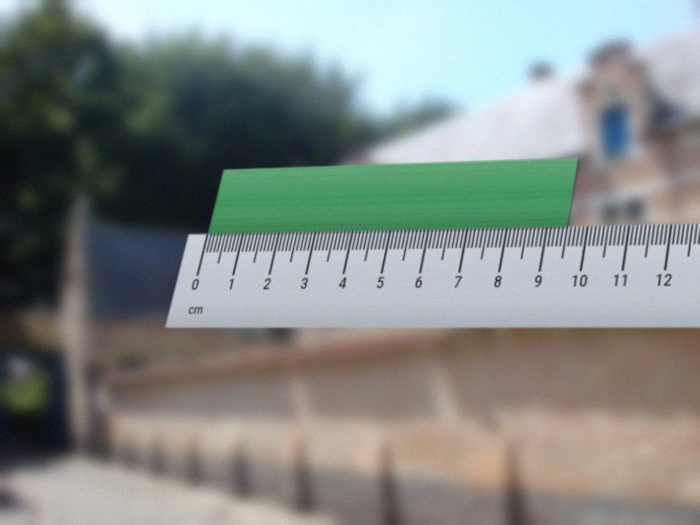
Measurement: 9.5 cm
